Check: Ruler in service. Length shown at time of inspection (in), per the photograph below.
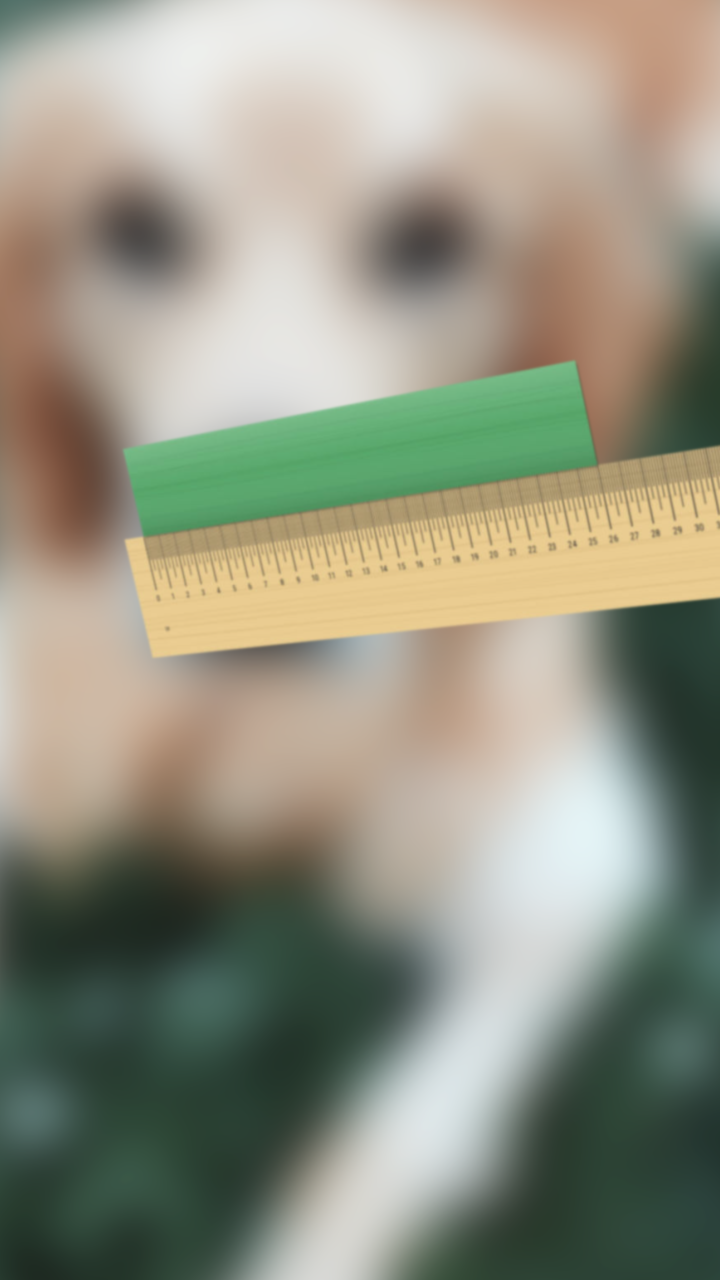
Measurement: 26 in
